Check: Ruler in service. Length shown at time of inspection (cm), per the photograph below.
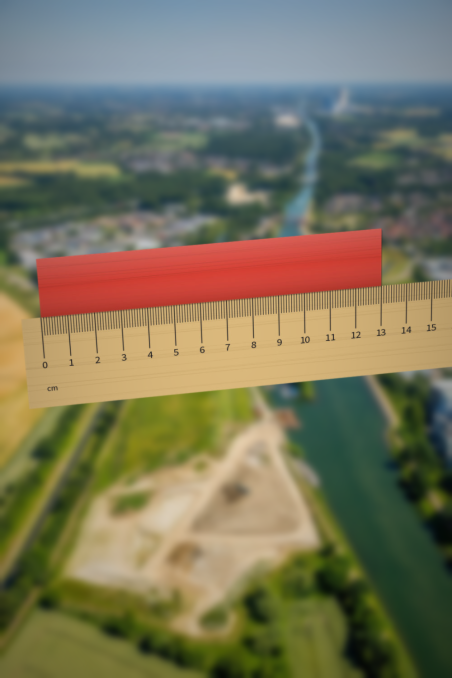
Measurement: 13 cm
